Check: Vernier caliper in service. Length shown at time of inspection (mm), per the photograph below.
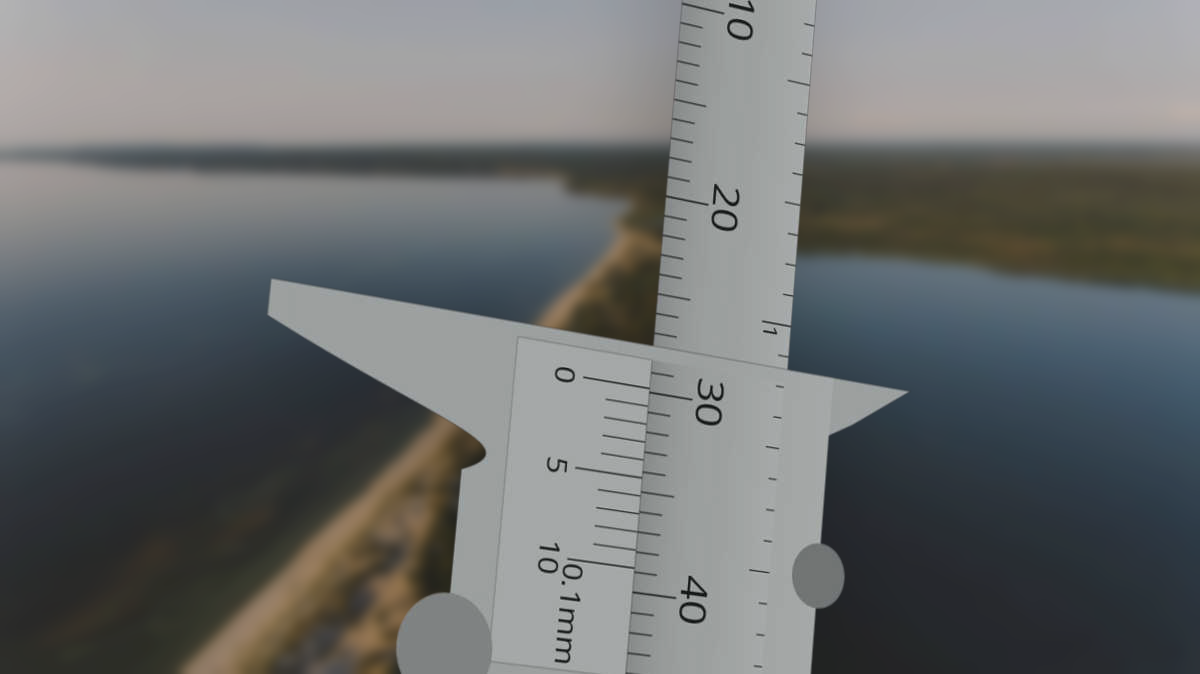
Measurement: 29.8 mm
